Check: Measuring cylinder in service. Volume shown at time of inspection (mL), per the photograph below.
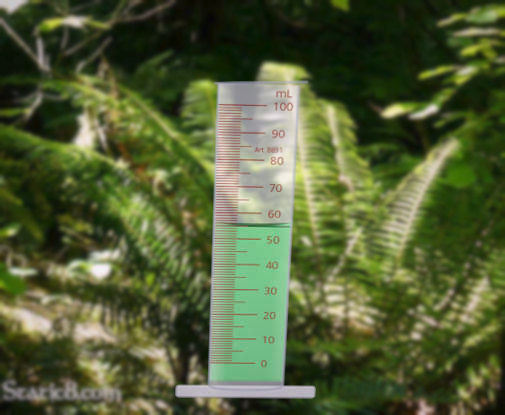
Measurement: 55 mL
